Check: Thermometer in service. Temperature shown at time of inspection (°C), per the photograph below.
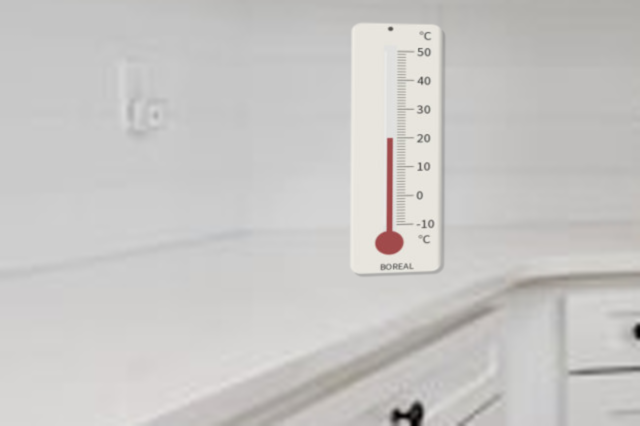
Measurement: 20 °C
